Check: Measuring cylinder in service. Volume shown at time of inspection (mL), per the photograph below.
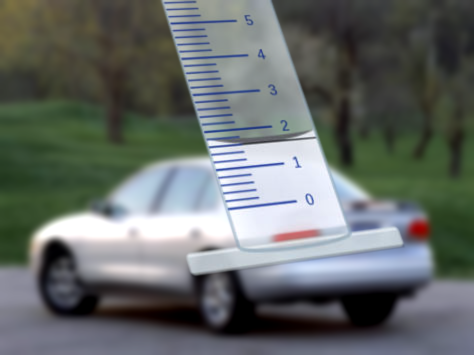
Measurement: 1.6 mL
